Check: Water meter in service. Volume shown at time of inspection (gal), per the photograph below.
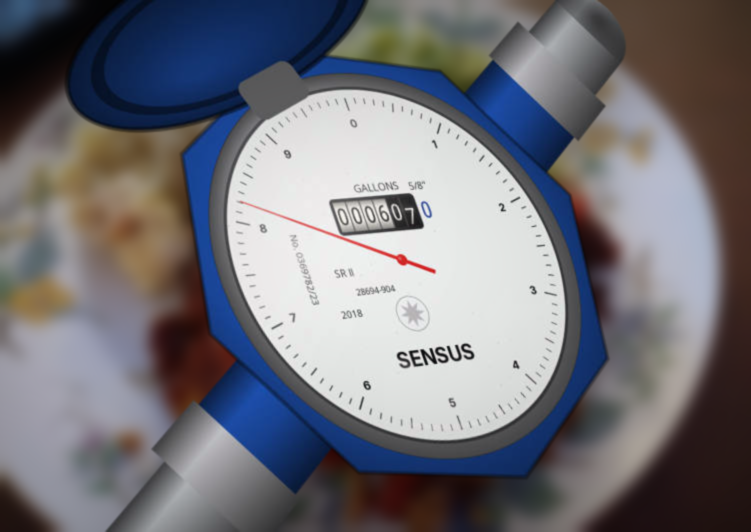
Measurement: 6068.2 gal
